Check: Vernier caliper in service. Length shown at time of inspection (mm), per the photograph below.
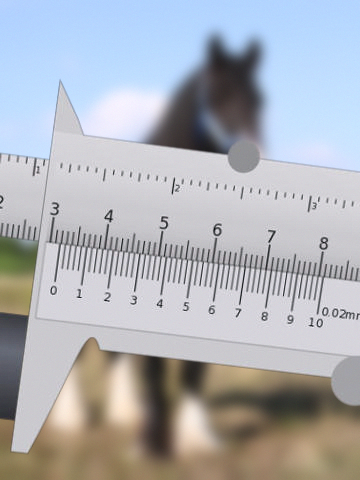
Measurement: 31.8 mm
